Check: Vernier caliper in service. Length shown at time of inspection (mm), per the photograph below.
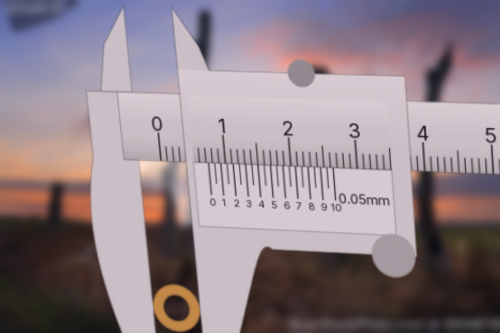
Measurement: 7.4 mm
